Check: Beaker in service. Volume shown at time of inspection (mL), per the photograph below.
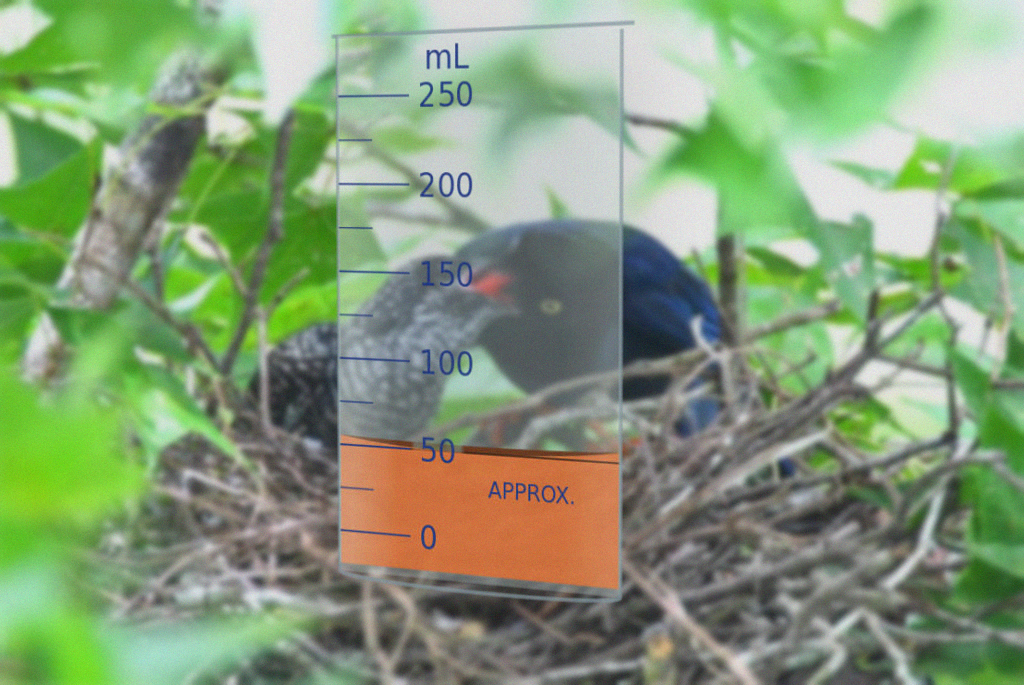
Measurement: 50 mL
